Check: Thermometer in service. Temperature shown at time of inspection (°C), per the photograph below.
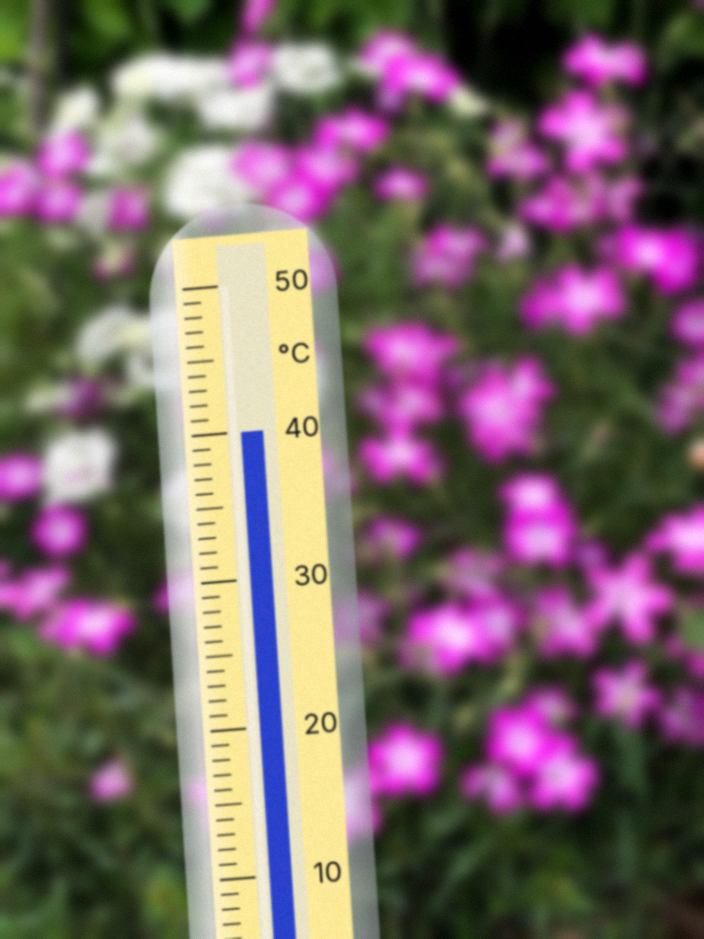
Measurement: 40 °C
